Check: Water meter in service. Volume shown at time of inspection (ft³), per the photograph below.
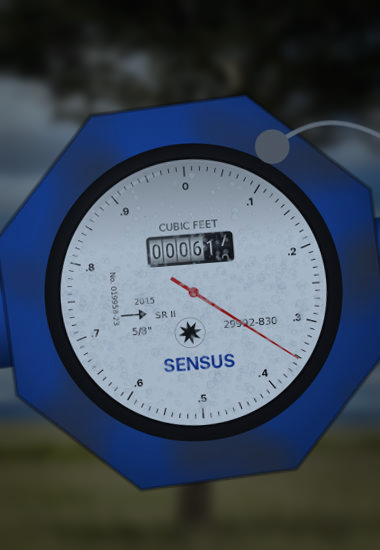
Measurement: 617.35 ft³
